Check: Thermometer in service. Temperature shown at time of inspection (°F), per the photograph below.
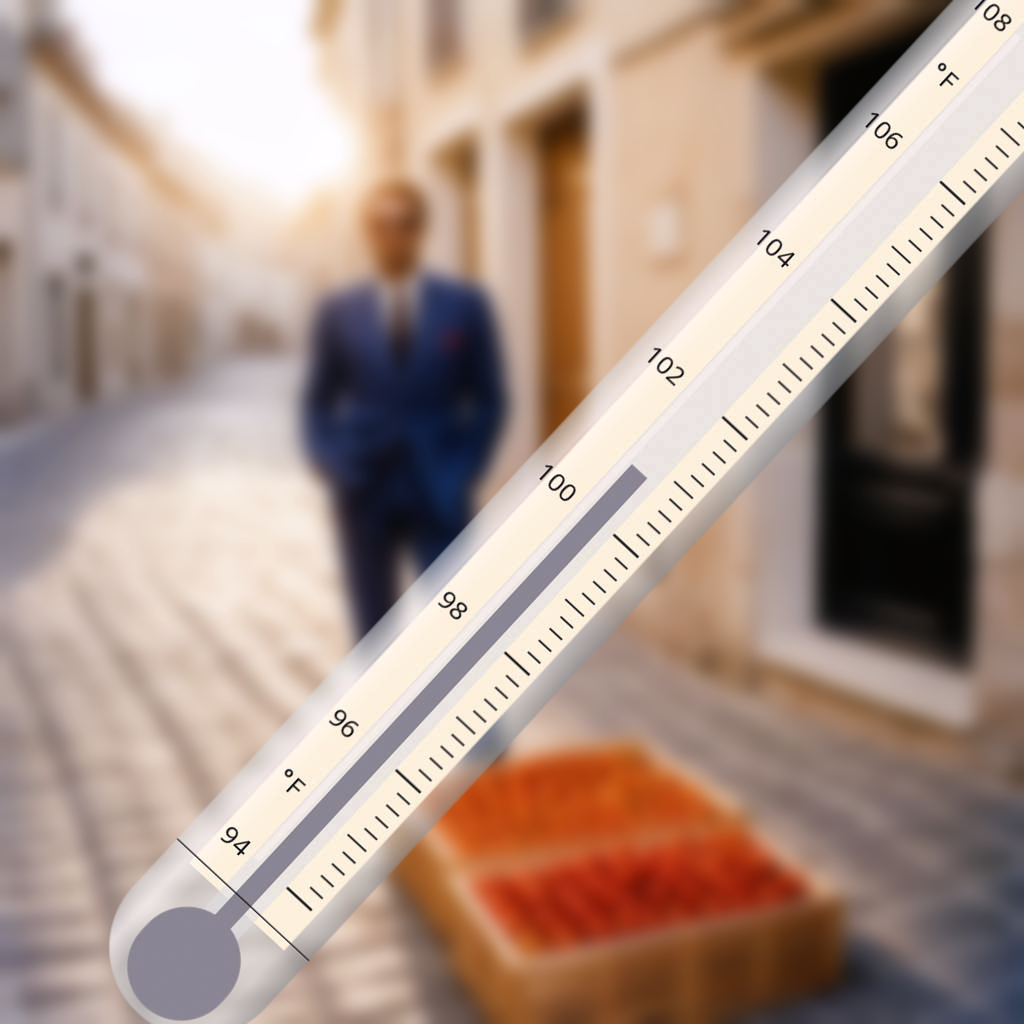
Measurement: 100.8 °F
